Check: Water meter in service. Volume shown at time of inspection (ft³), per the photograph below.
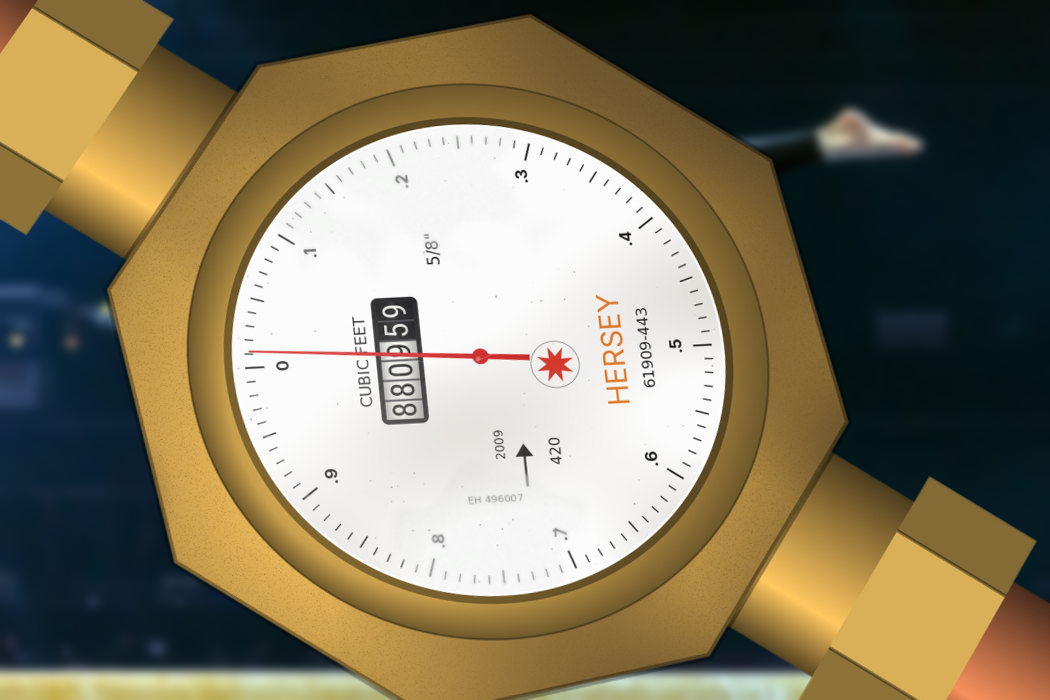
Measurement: 880959.01 ft³
